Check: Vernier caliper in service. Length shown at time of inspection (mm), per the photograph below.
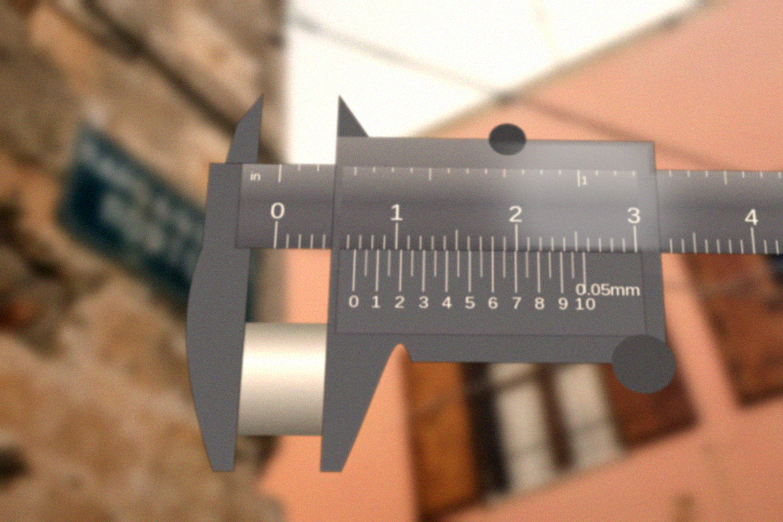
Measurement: 6.6 mm
